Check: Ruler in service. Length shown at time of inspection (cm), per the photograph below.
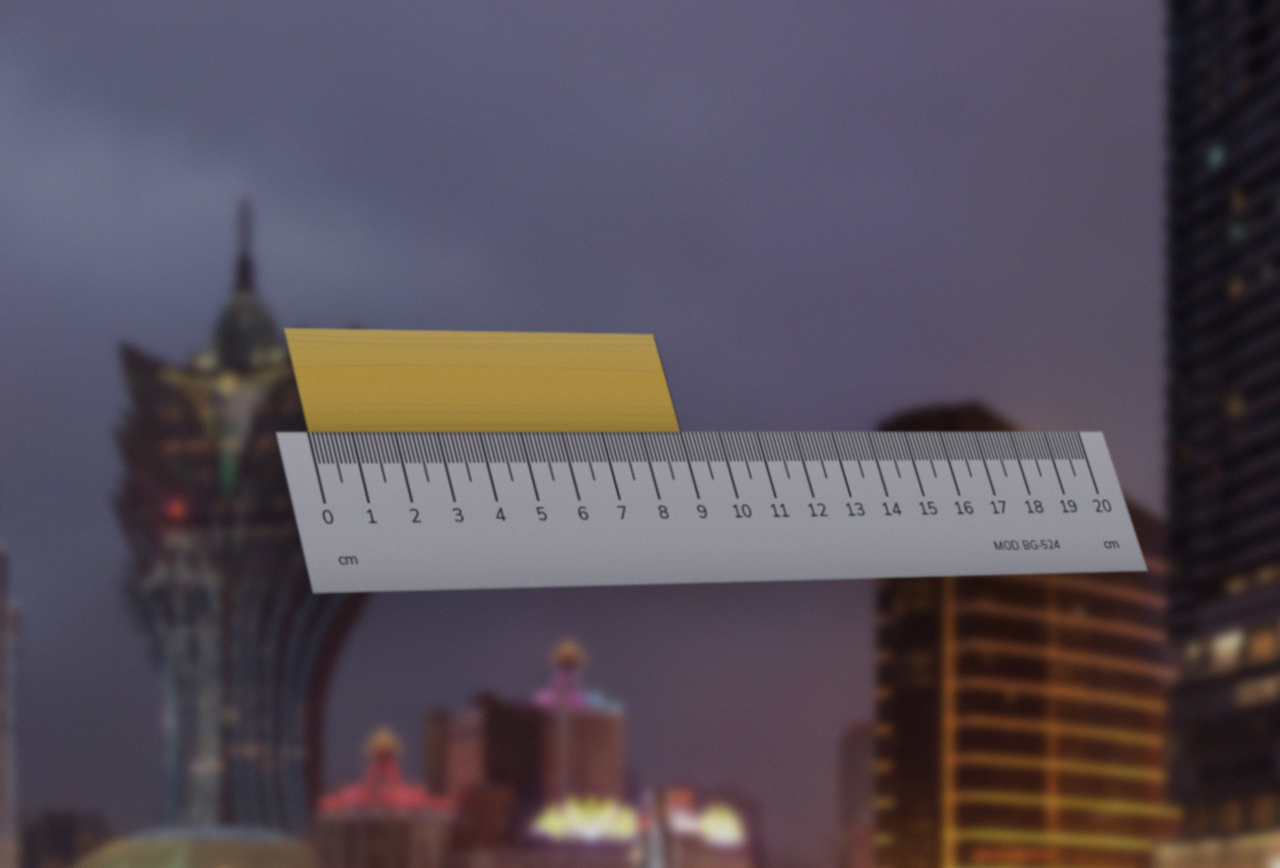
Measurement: 9 cm
